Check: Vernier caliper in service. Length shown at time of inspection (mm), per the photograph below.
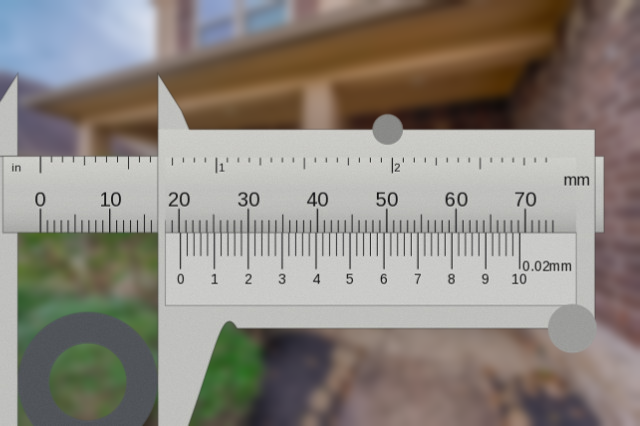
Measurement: 20.2 mm
